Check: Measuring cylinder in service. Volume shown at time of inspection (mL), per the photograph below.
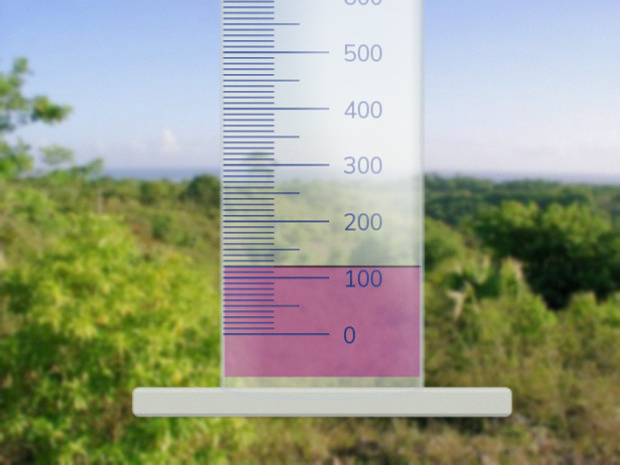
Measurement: 120 mL
